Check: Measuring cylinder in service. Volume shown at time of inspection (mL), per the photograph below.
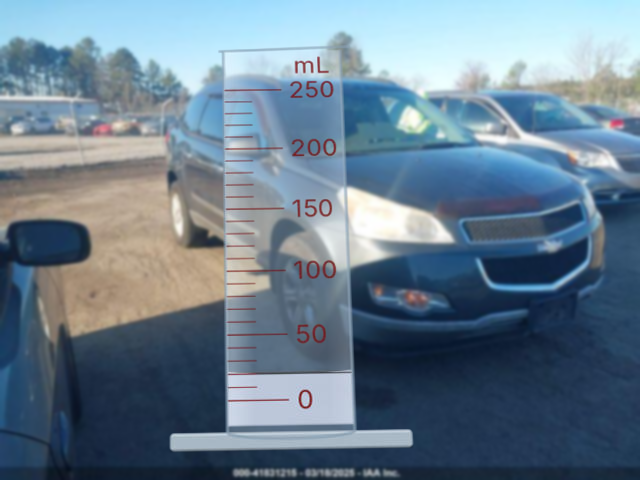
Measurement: 20 mL
